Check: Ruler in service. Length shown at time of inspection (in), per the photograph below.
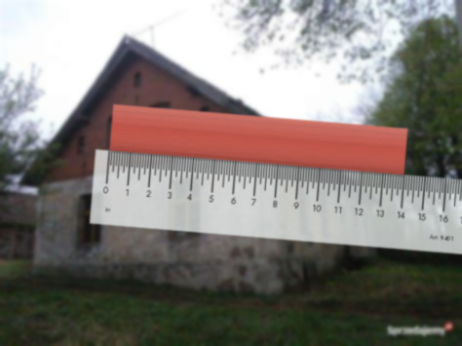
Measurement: 14 in
